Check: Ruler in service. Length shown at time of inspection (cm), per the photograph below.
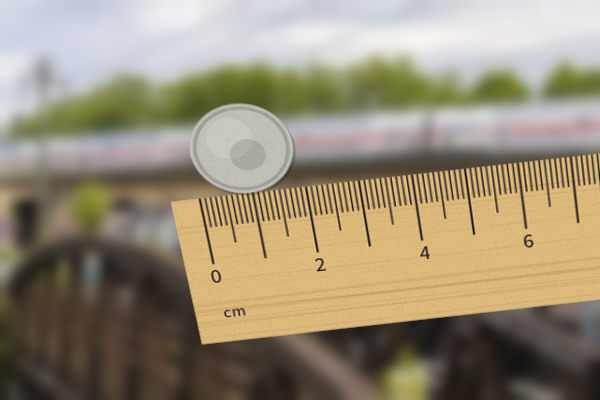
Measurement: 1.9 cm
